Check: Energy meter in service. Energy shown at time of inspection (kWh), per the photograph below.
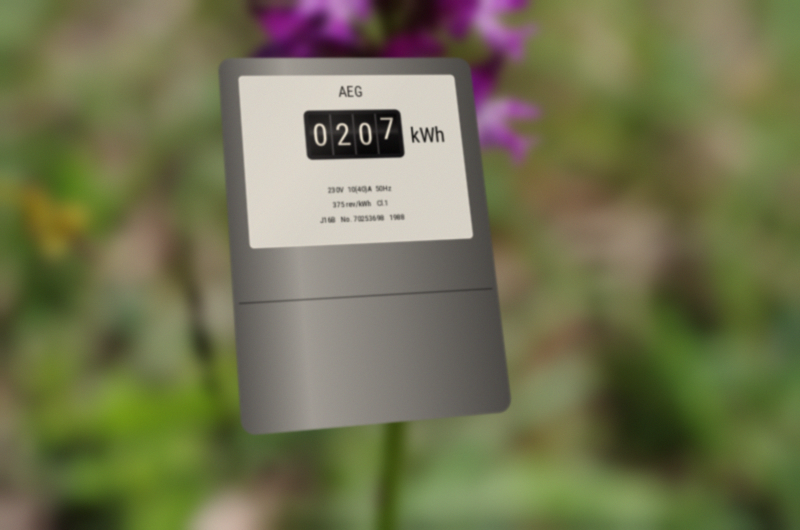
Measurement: 207 kWh
